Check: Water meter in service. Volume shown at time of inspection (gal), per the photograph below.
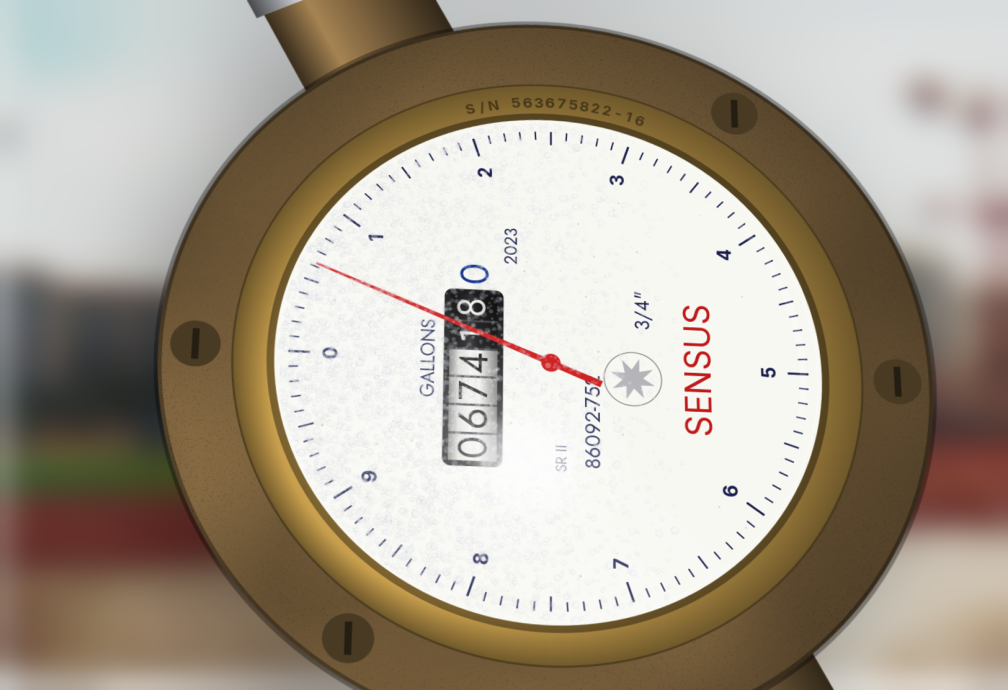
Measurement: 674180.6 gal
